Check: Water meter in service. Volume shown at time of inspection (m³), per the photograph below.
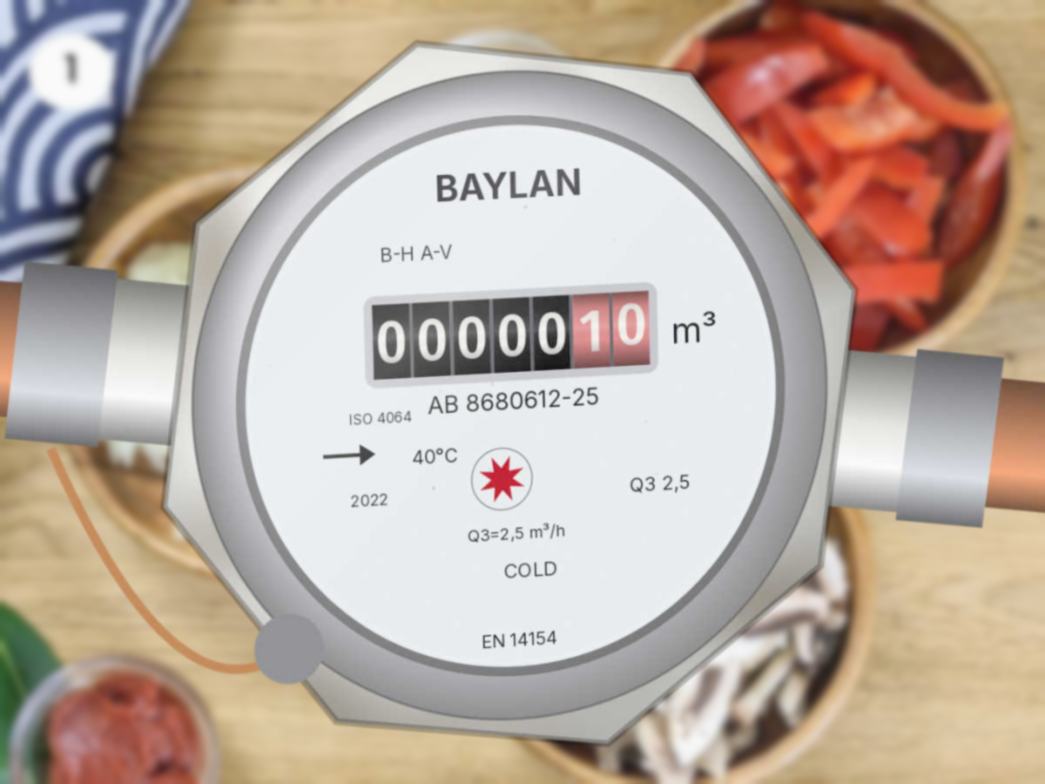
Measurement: 0.10 m³
